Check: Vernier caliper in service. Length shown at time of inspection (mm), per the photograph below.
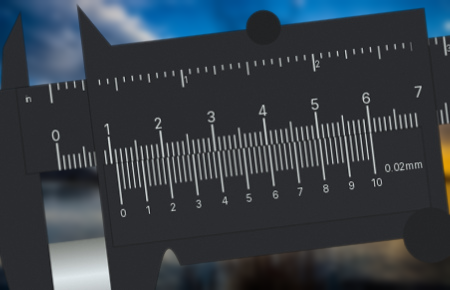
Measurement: 11.0 mm
